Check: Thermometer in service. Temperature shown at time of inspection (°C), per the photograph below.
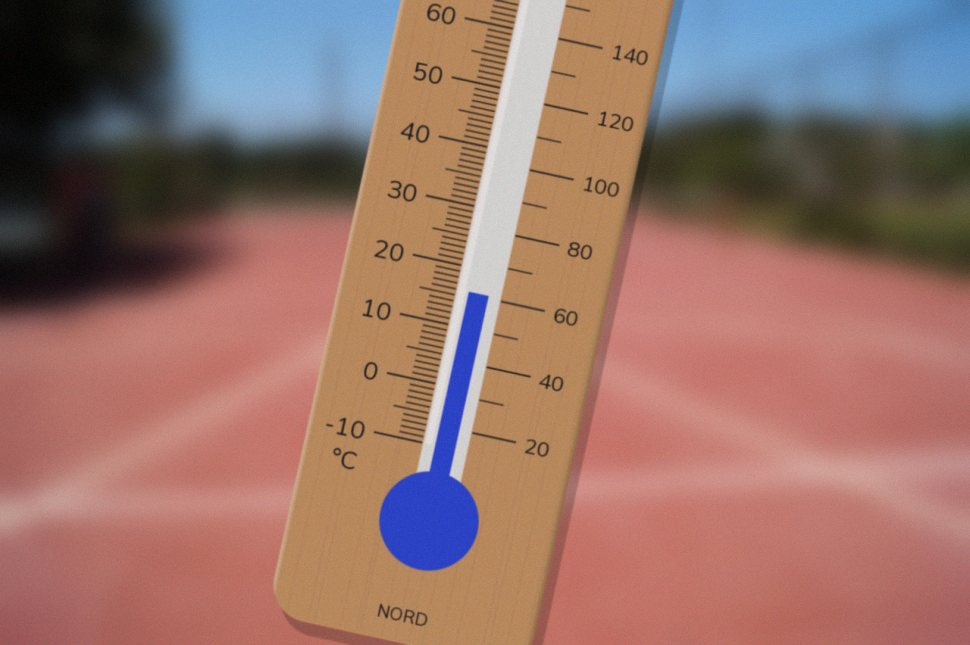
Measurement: 16 °C
